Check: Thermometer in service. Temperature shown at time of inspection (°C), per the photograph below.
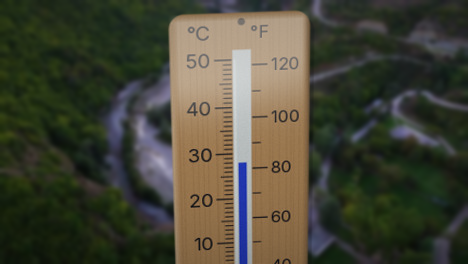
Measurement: 28 °C
